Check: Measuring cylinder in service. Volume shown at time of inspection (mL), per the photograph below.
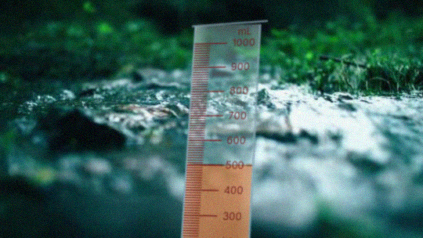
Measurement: 500 mL
